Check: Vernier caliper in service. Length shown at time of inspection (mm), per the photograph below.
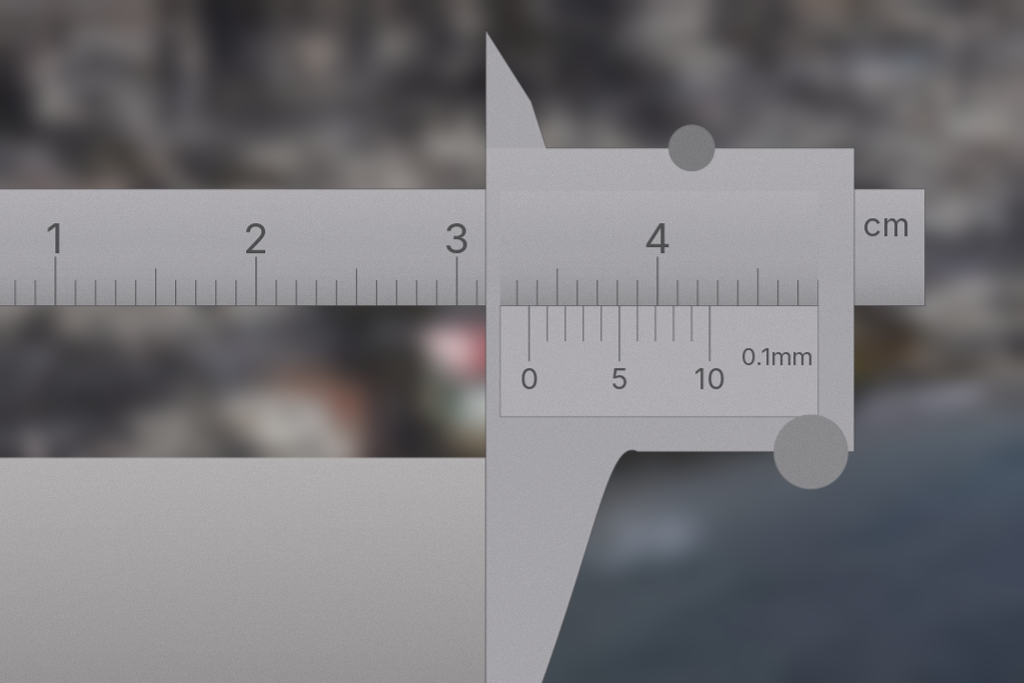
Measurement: 33.6 mm
